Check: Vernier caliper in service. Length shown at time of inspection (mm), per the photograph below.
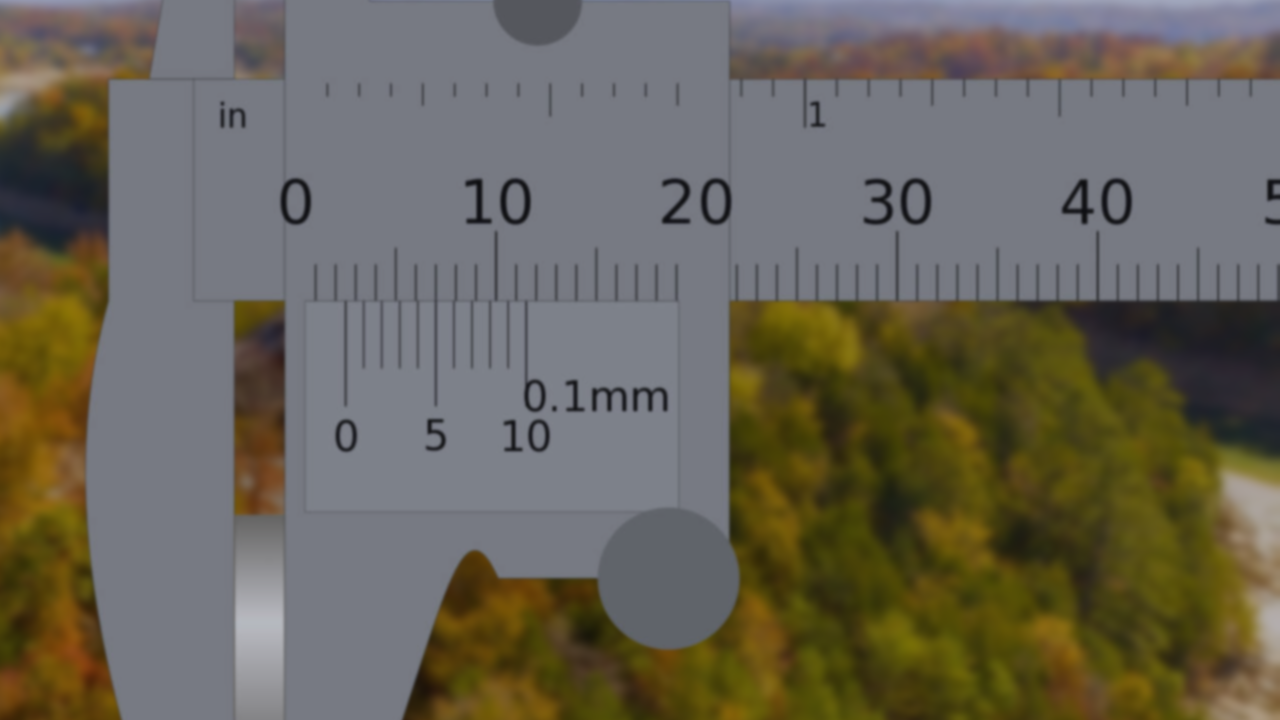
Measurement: 2.5 mm
